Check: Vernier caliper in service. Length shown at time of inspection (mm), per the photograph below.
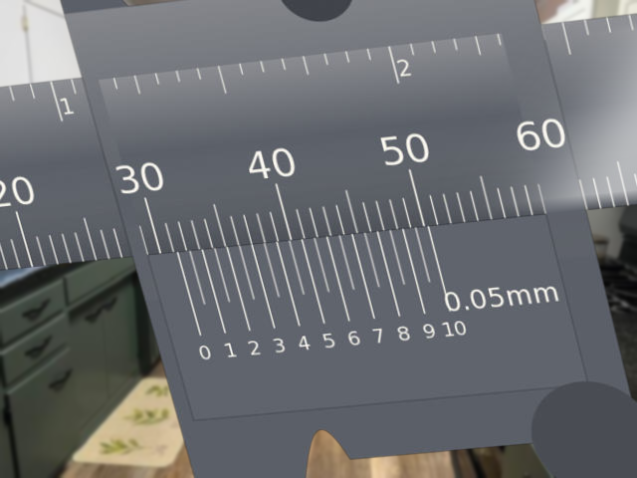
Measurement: 31.3 mm
